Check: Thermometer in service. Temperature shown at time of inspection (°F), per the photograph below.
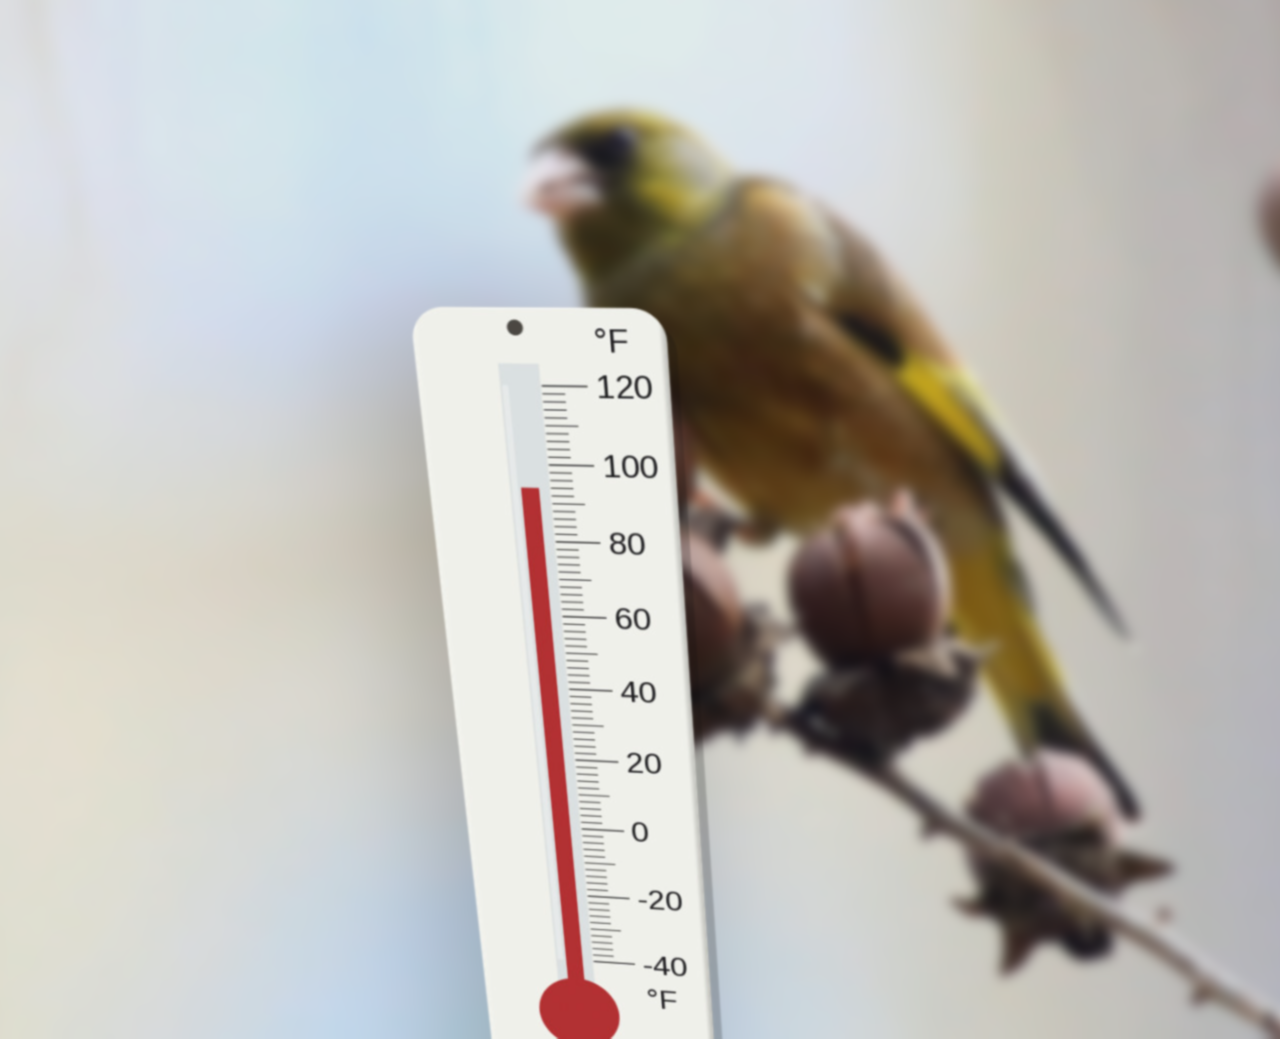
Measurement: 94 °F
